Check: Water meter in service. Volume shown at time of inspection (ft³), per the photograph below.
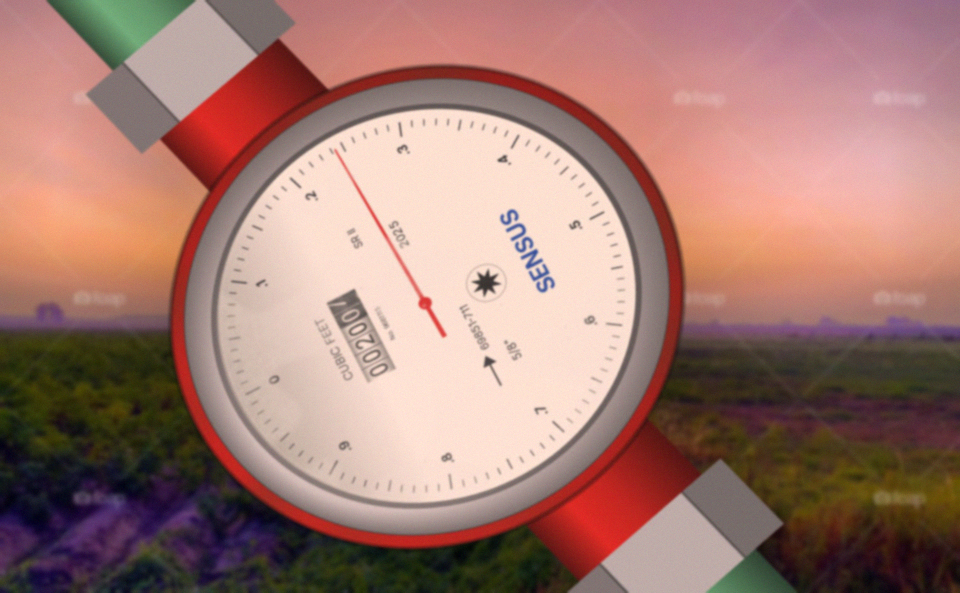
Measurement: 2007.24 ft³
